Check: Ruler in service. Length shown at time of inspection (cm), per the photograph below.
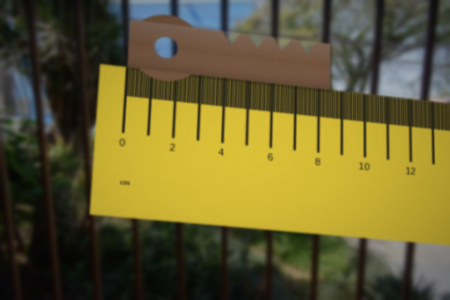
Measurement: 8.5 cm
